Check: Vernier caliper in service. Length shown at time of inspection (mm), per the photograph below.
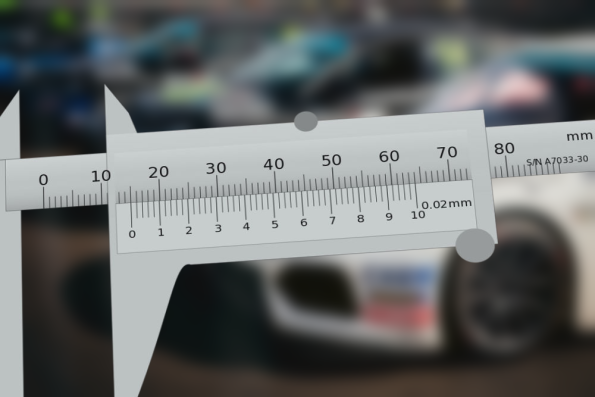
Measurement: 15.0 mm
